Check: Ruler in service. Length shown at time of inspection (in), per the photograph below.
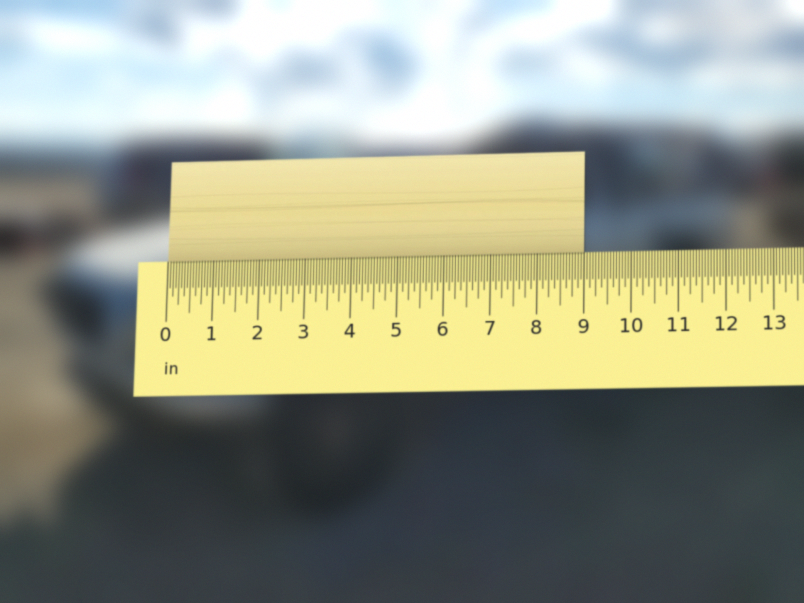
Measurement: 9 in
